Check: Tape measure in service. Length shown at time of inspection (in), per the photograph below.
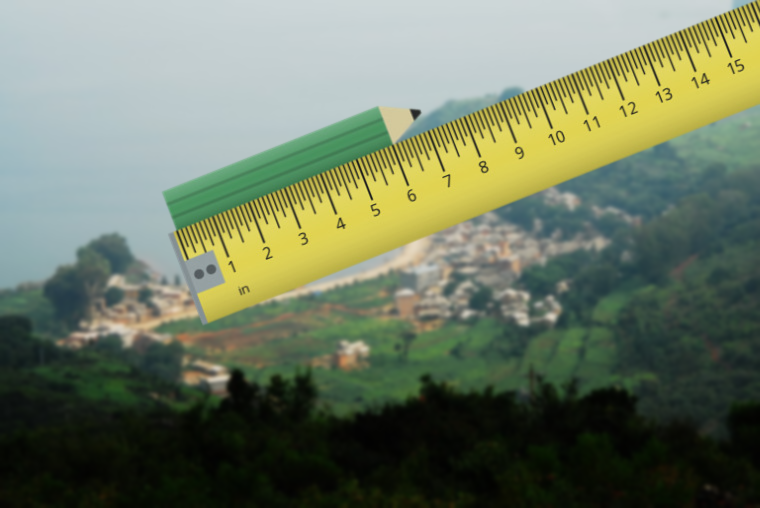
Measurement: 7 in
